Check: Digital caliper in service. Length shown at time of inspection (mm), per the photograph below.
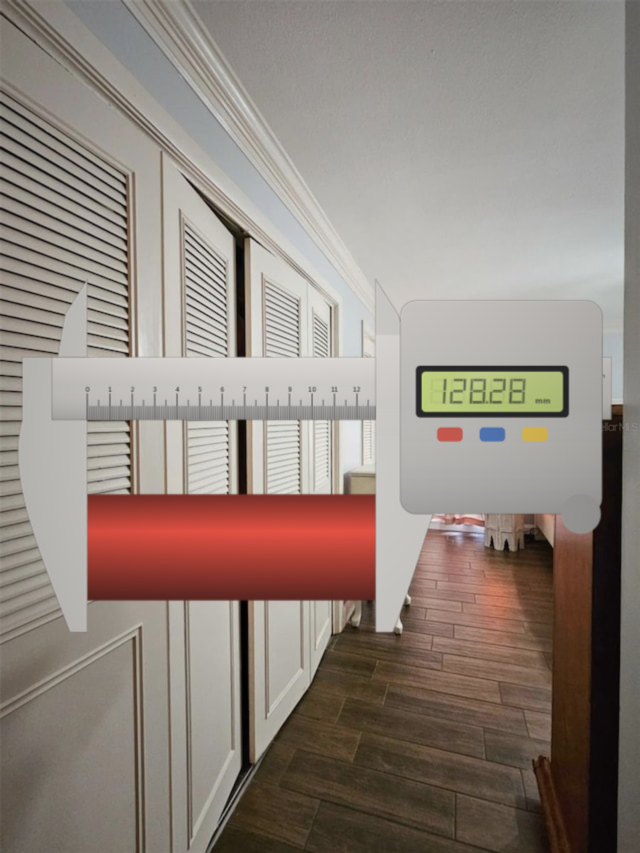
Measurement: 128.28 mm
